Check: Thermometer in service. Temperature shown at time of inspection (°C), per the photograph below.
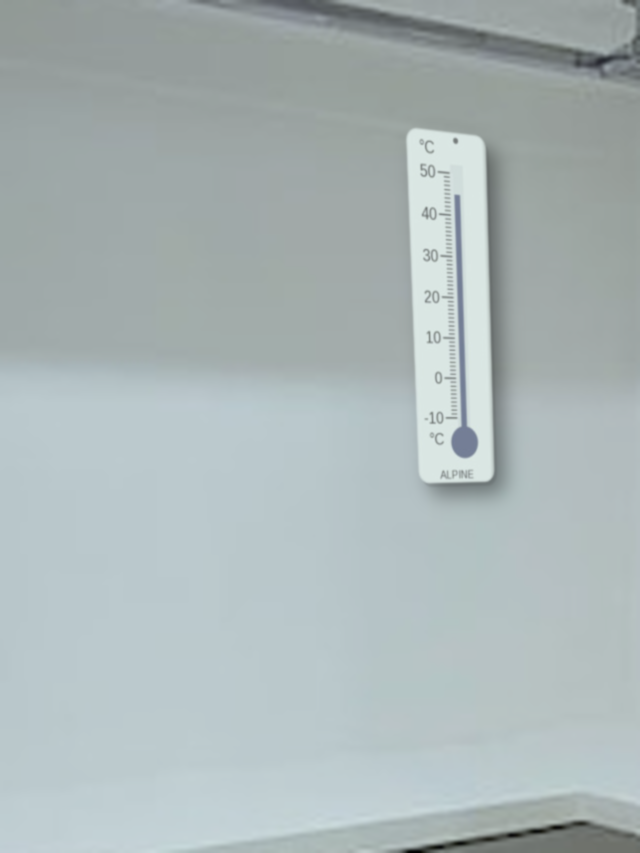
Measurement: 45 °C
